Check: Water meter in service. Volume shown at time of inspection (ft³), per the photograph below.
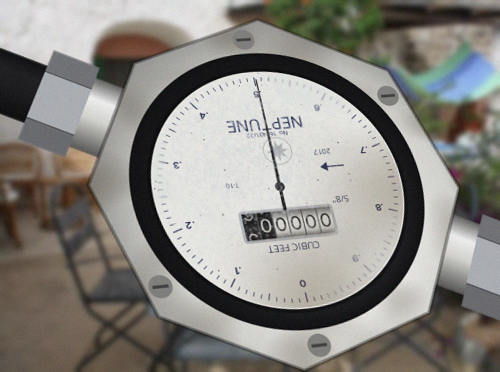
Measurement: 5.50 ft³
